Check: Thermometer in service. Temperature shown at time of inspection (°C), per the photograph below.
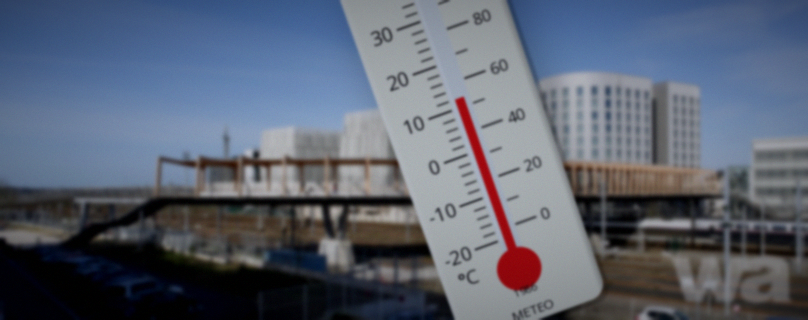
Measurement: 12 °C
